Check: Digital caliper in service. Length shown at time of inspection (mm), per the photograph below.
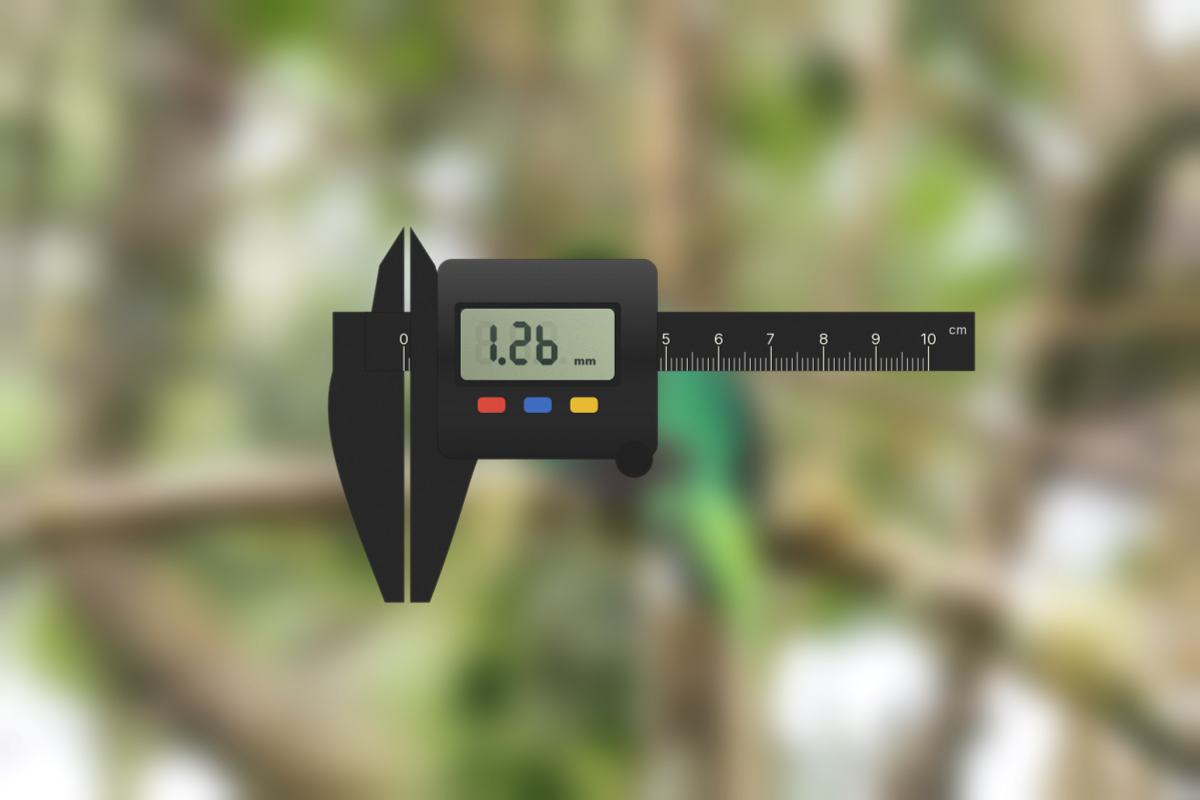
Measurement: 1.26 mm
